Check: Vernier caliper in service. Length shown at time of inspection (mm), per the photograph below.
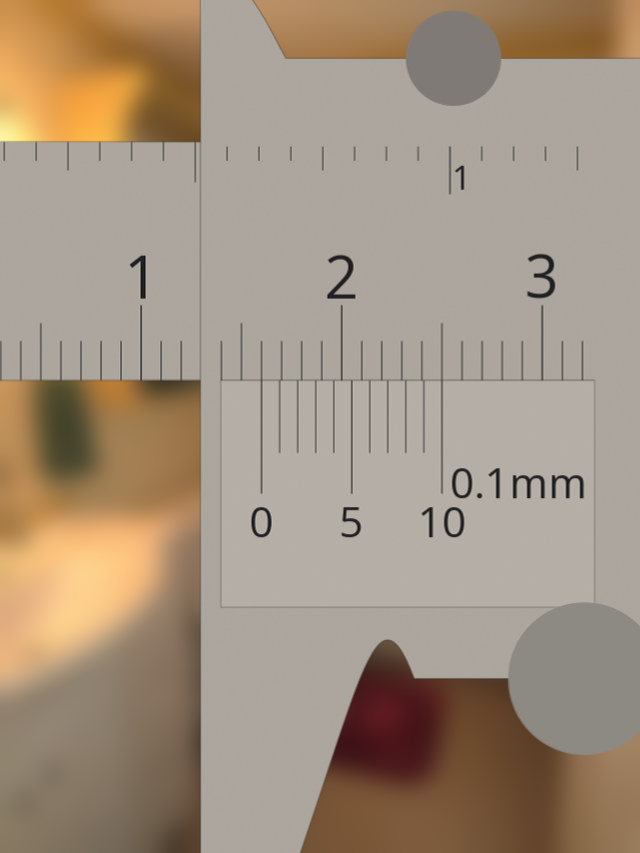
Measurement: 16.0 mm
